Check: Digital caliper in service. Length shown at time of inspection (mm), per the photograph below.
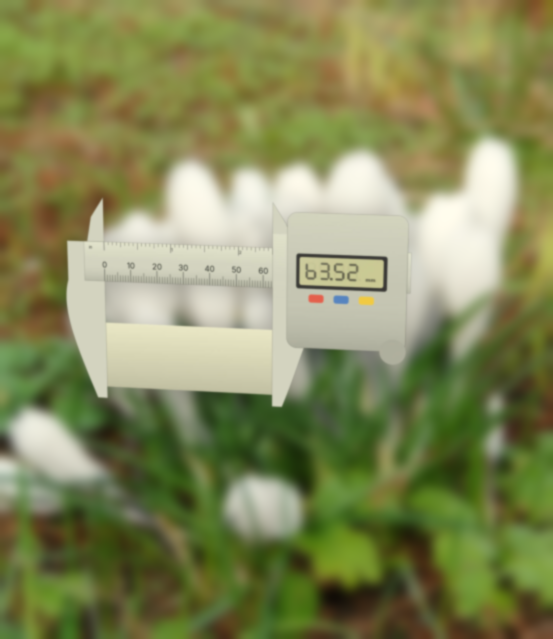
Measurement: 63.52 mm
